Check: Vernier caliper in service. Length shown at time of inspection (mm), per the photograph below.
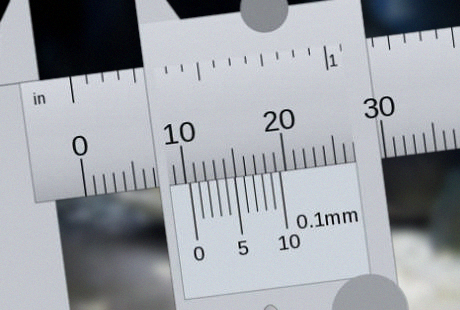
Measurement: 10.4 mm
